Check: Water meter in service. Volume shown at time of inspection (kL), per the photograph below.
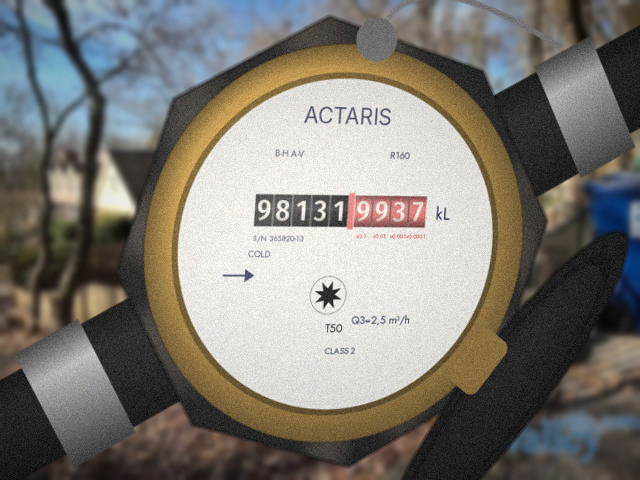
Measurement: 98131.9937 kL
